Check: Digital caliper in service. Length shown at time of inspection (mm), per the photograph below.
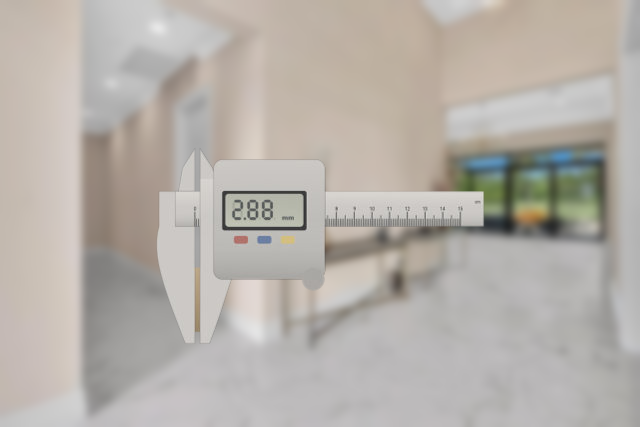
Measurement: 2.88 mm
